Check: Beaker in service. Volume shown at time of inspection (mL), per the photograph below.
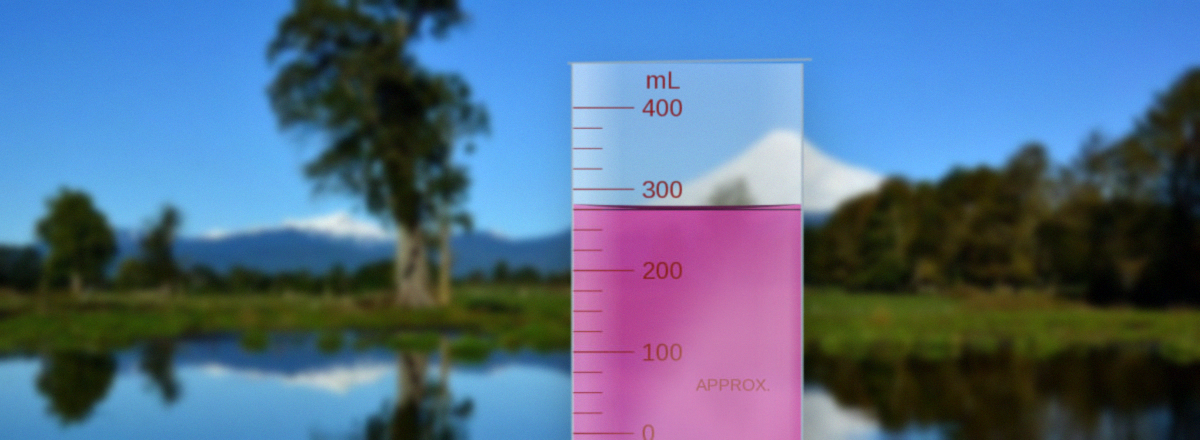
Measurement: 275 mL
